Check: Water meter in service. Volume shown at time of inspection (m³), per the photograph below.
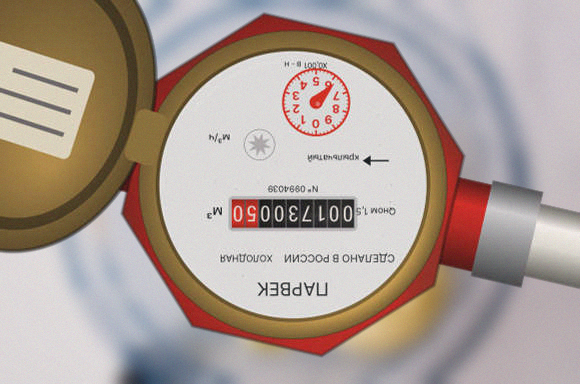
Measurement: 17300.506 m³
